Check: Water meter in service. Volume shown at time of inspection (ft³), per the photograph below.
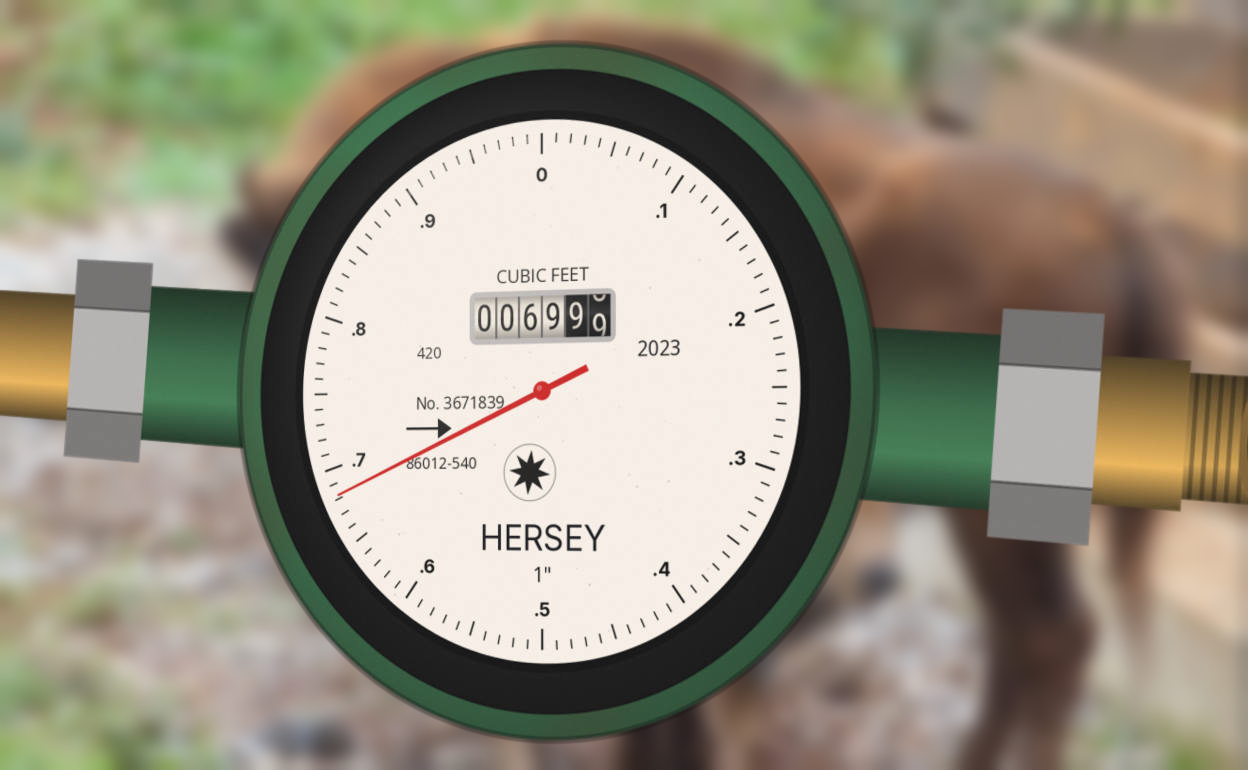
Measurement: 6998.68 ft³
